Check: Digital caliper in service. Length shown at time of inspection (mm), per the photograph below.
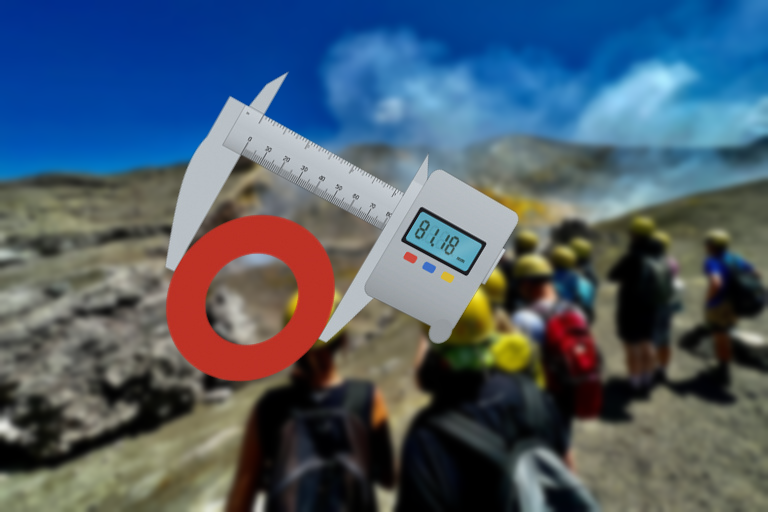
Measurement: 81.18 mm
